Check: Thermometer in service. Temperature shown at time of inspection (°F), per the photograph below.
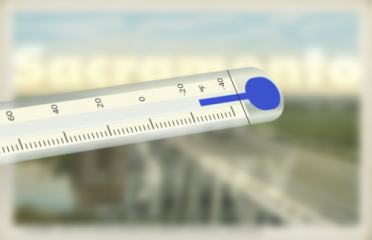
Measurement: -26 °F
